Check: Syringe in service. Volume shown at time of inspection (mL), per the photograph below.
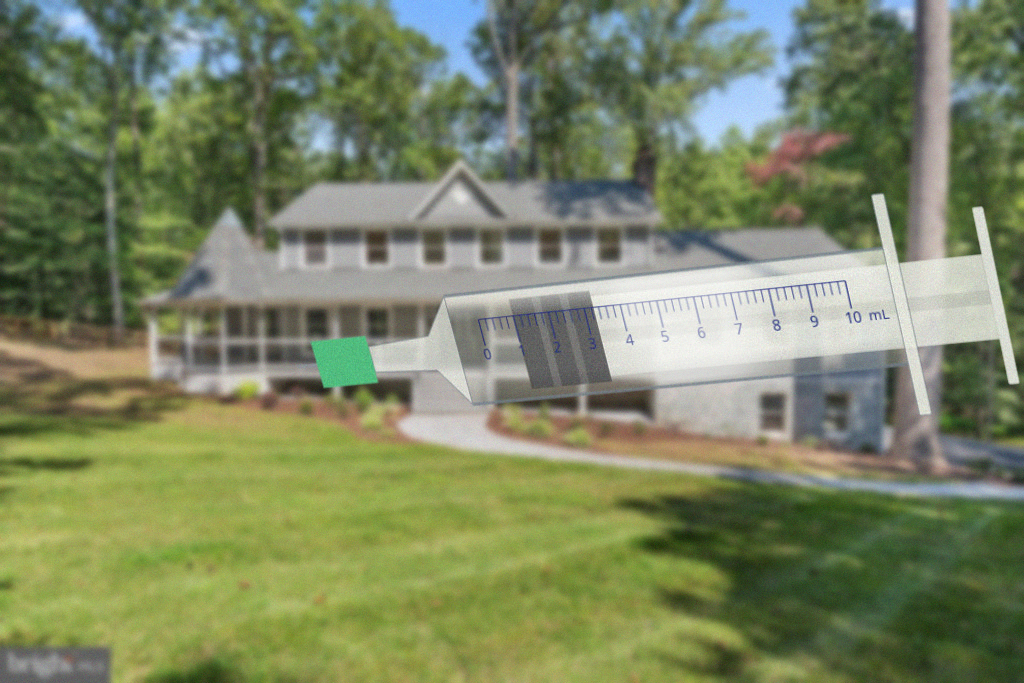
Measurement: 1 mL
